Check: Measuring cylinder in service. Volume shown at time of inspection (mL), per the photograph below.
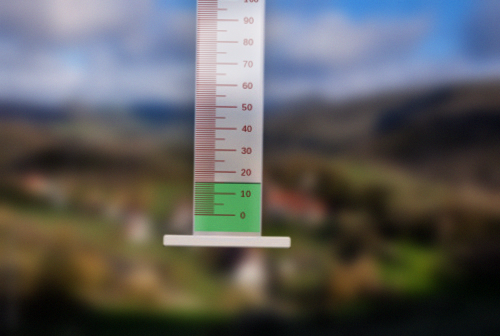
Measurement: 15 mL
